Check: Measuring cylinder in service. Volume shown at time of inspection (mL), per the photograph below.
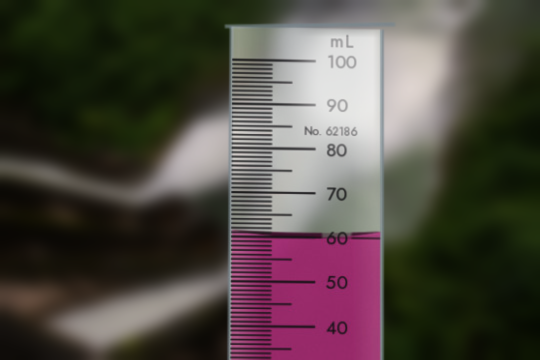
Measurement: 60 mL
